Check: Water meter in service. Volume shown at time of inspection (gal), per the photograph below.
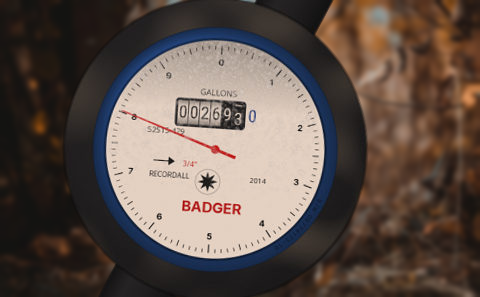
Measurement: 26928.0 gal
